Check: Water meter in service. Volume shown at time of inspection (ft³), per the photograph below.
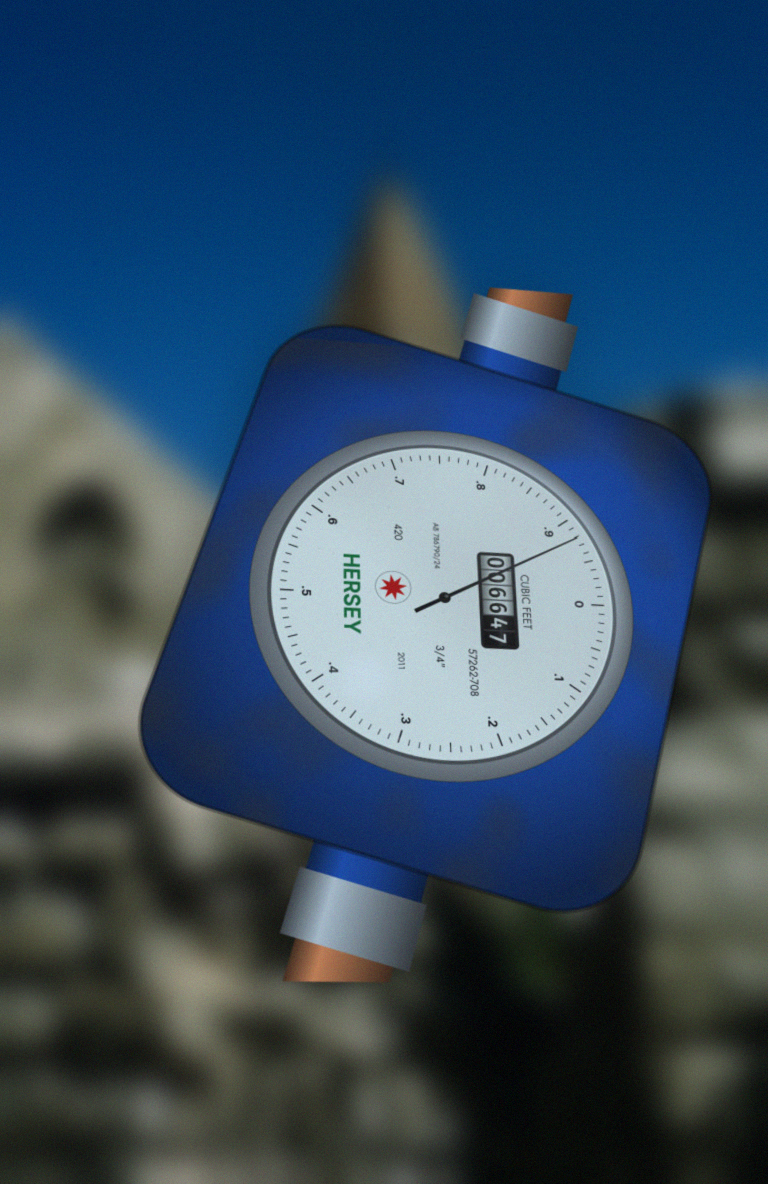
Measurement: 6646.92 ft³
